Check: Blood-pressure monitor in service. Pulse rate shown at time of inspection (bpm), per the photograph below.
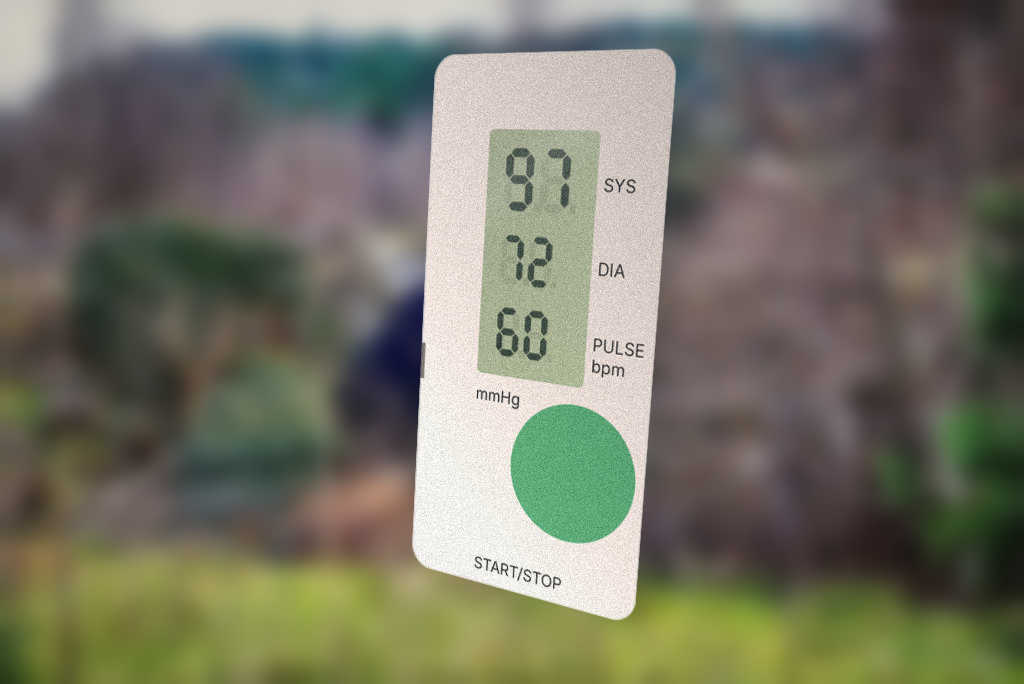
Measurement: 60 bpm
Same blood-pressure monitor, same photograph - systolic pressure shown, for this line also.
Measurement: 97 mmHg
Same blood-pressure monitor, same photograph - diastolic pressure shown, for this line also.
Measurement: 72 mmHg
